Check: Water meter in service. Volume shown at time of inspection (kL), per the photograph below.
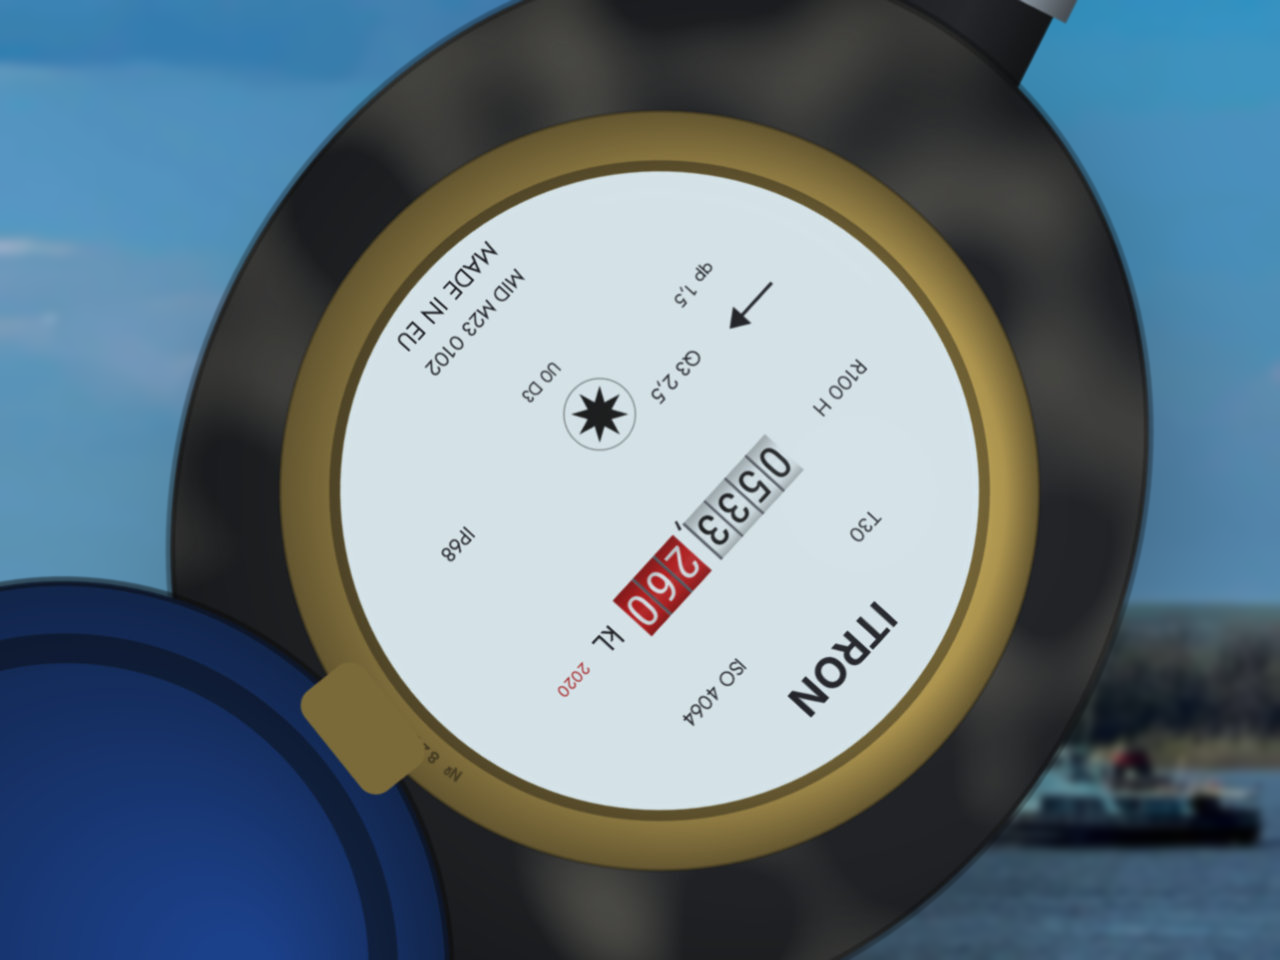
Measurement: 533.260 kL
